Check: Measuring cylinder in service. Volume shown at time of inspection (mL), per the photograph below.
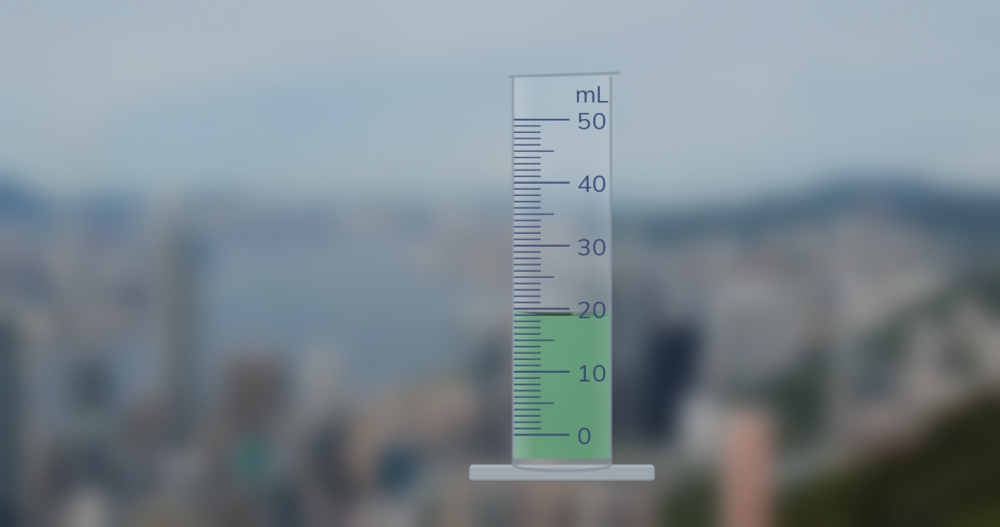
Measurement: 19 mL
